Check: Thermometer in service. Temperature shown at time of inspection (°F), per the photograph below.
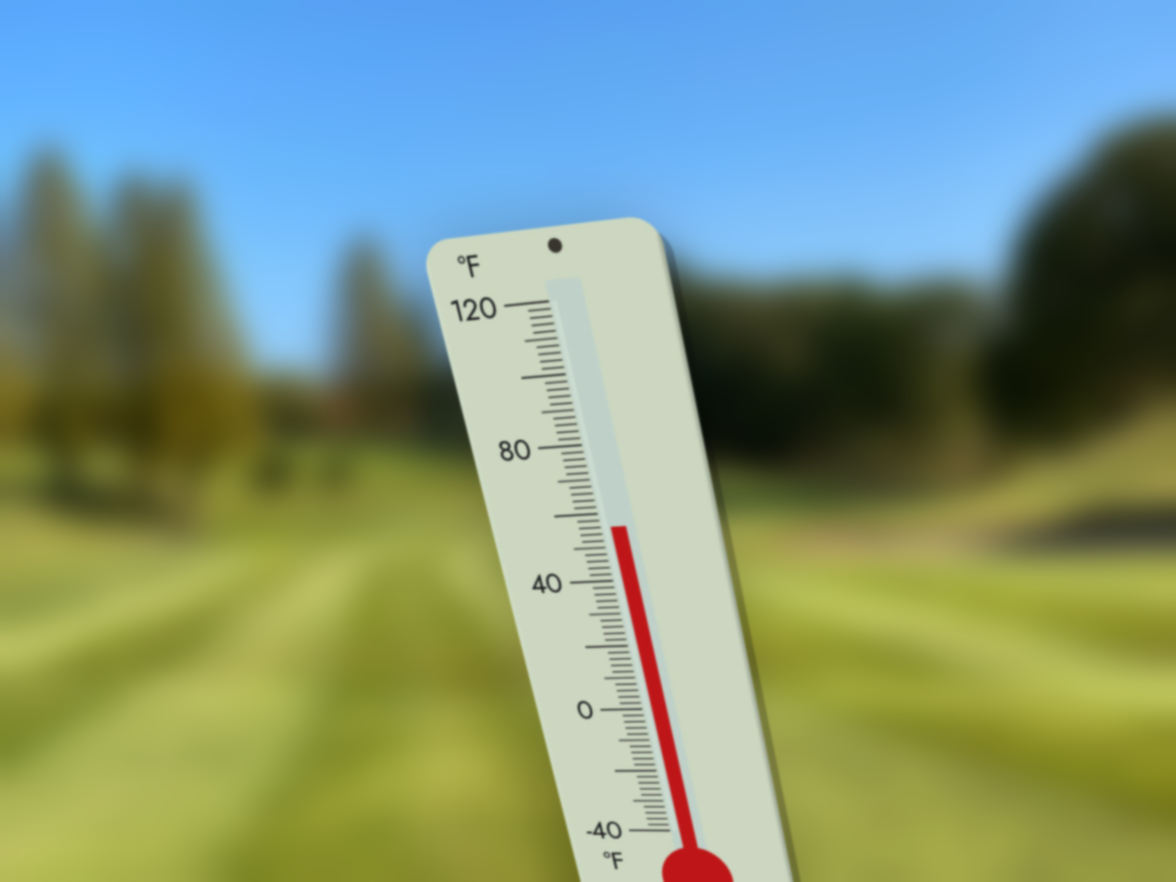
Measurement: 56 °F
